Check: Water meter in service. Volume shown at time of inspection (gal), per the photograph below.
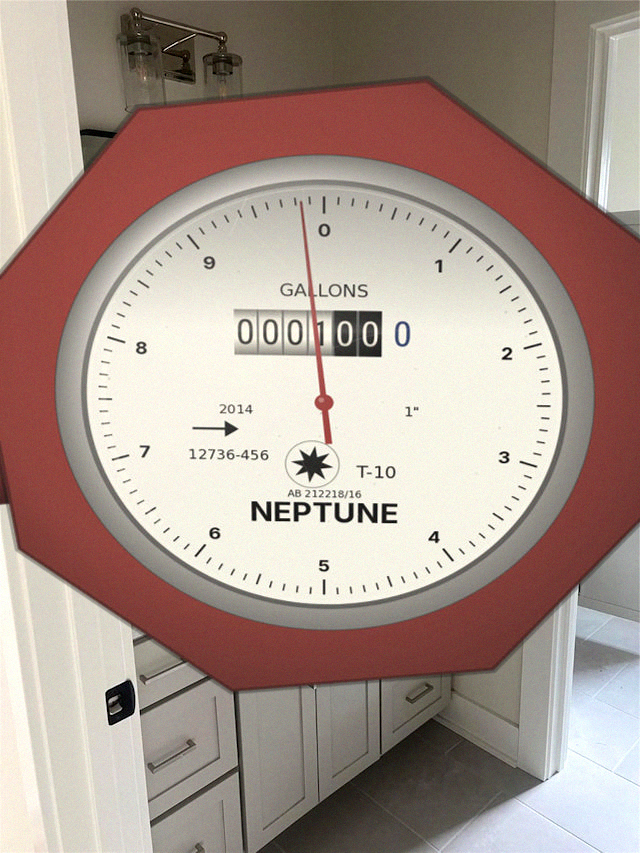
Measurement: 999.8 gal
